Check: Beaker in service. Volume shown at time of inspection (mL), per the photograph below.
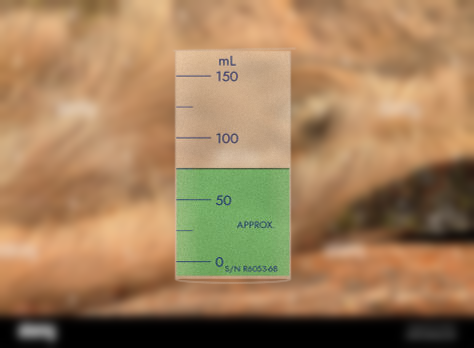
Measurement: 75 mL
